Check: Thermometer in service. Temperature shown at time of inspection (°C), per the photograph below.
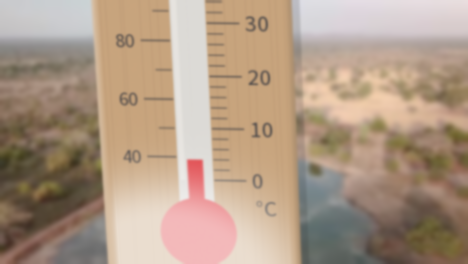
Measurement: 4 °C
